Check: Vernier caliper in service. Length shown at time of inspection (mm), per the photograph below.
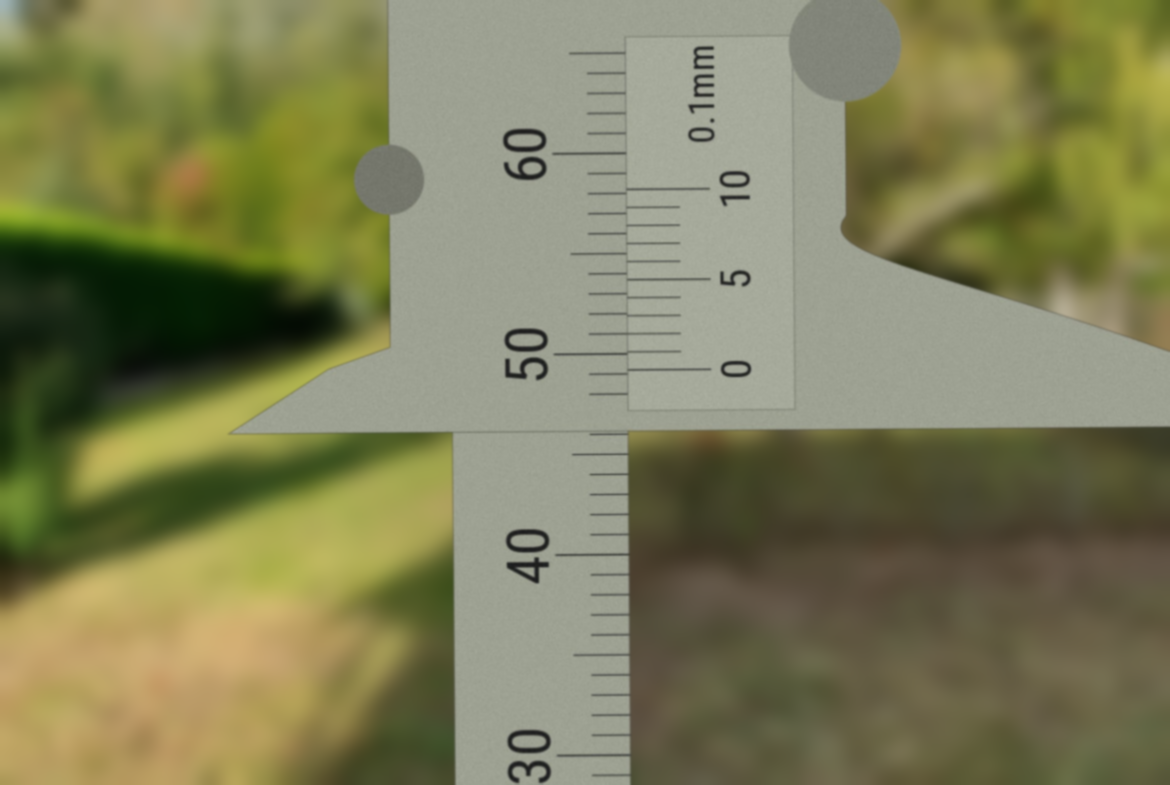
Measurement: 49.2 mm
